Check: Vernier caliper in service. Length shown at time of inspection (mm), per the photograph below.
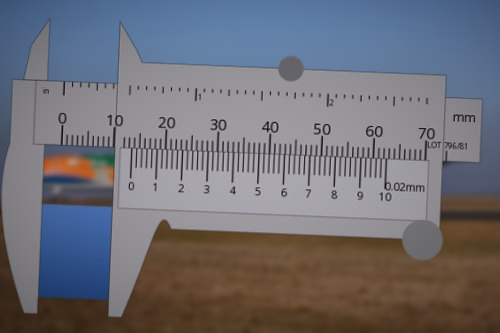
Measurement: 13.5 mm
